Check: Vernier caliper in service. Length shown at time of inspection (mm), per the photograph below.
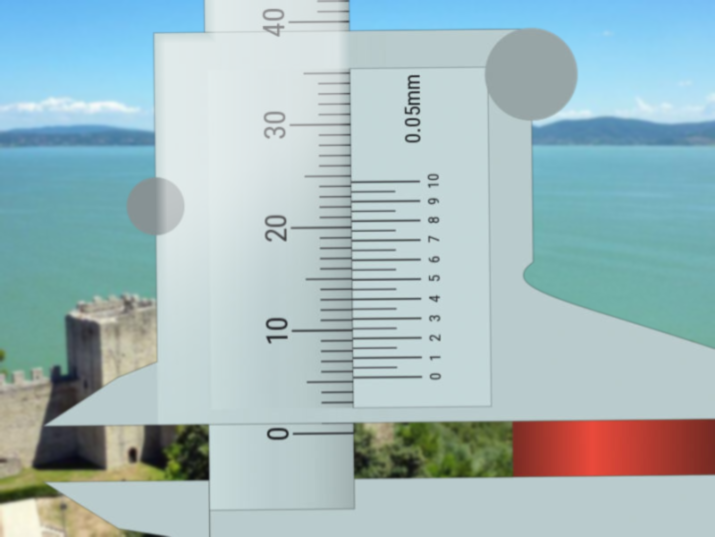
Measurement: 5.4 mm
